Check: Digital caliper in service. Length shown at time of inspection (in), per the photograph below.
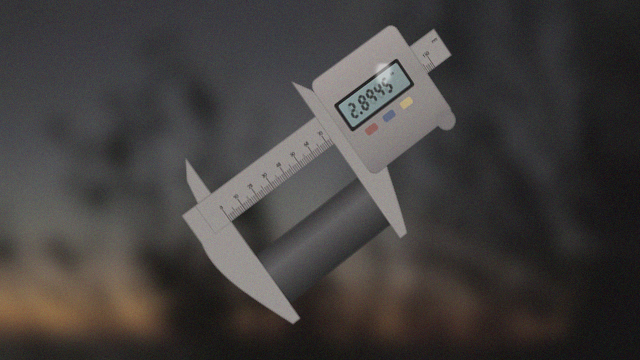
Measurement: 2.8945 in
